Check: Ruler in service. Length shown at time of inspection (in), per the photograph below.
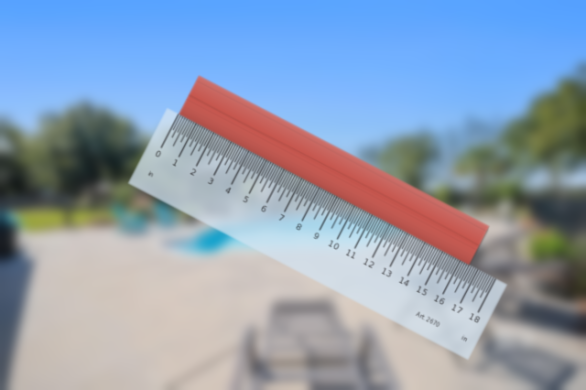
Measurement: 16.5 in
